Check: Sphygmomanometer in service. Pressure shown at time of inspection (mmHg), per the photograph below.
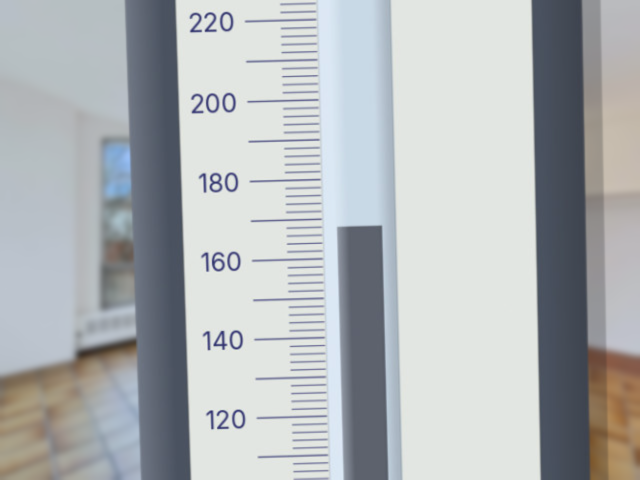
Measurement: 168 mmHg
